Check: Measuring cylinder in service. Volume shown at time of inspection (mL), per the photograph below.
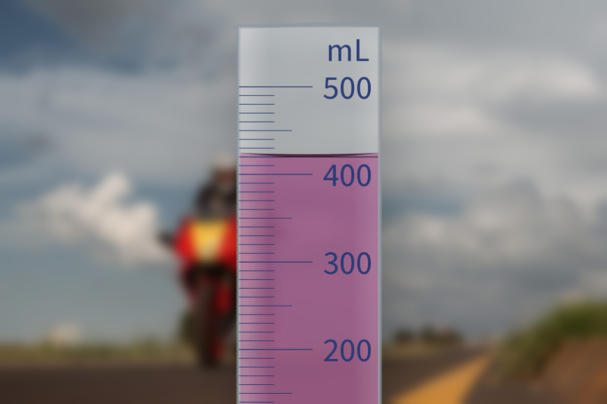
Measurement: 420 mL
